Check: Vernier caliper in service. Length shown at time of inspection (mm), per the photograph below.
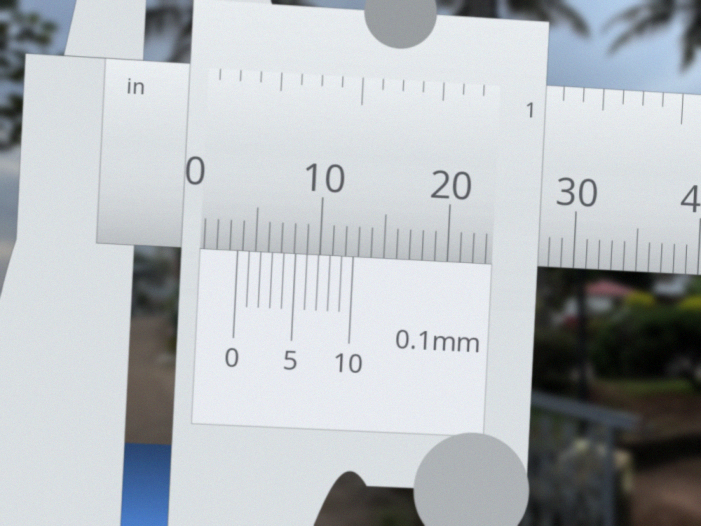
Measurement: 3.6 mm
